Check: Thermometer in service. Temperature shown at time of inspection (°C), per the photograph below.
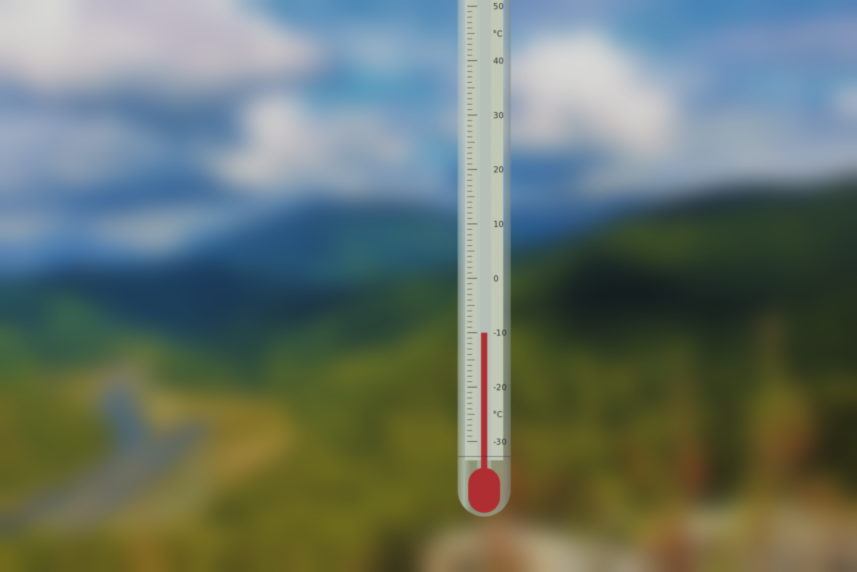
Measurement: -10 °C
